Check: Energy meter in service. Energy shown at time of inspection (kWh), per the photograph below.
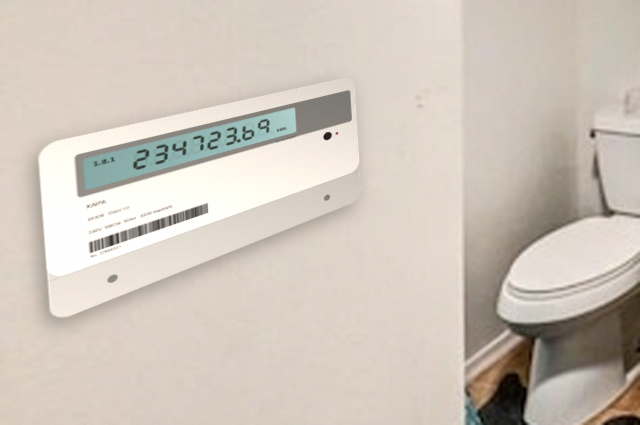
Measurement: 234723.69 kWh
